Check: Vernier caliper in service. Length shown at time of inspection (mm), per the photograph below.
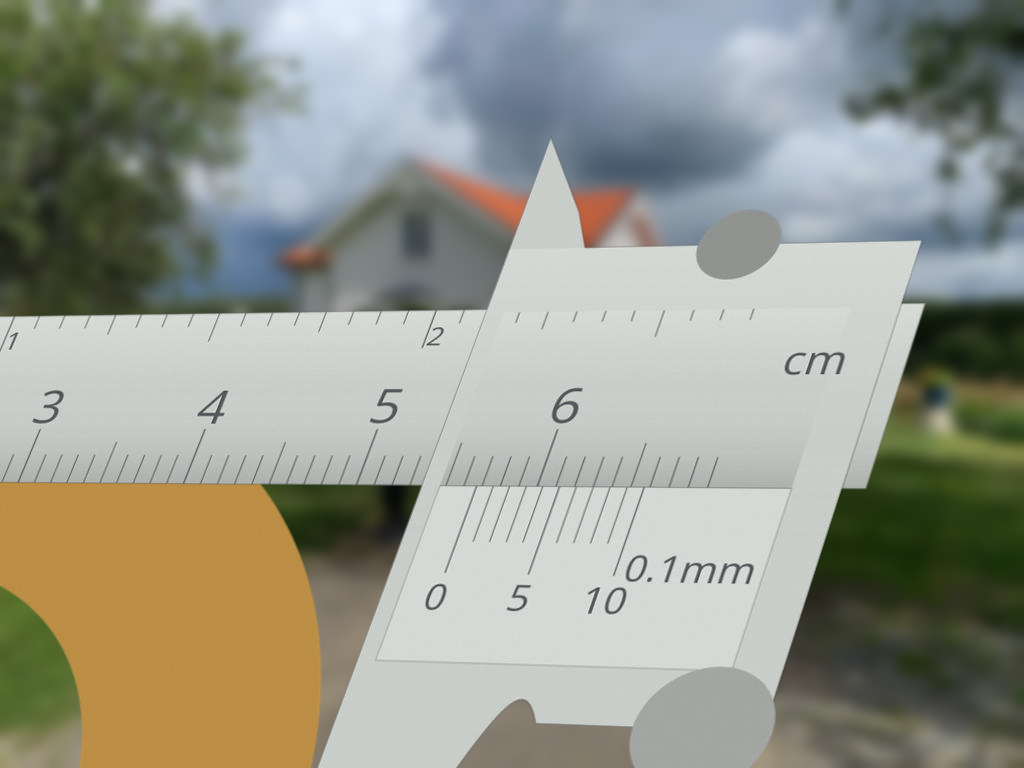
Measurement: 56.7 mm
